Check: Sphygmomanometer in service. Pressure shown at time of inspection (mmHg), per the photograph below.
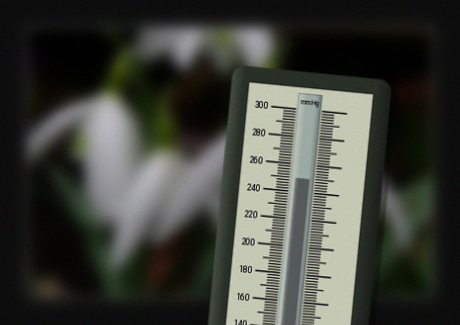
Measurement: 250 mmHg
